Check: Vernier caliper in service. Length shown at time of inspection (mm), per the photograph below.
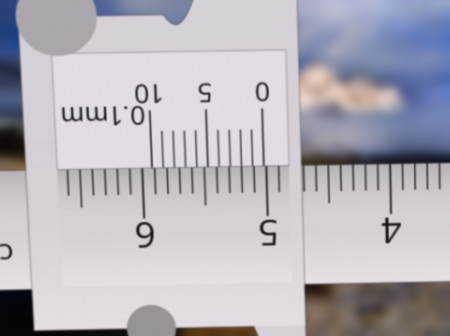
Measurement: 50.2 mm
